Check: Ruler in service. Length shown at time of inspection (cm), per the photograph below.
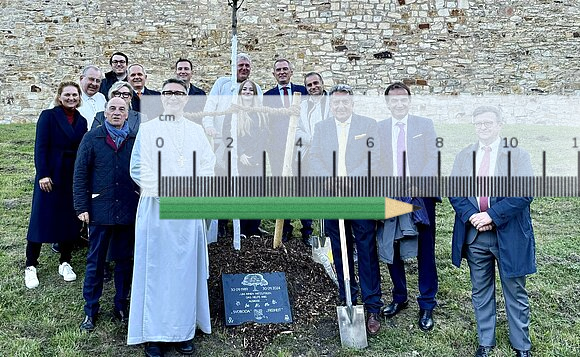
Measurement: 7.5 cm
